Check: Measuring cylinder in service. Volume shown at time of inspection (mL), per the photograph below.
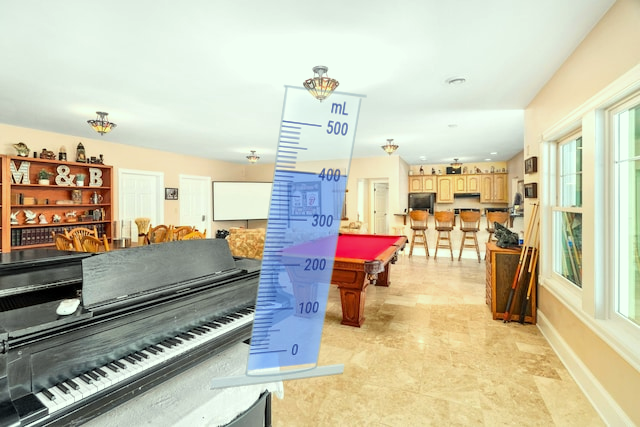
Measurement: 400 mL
